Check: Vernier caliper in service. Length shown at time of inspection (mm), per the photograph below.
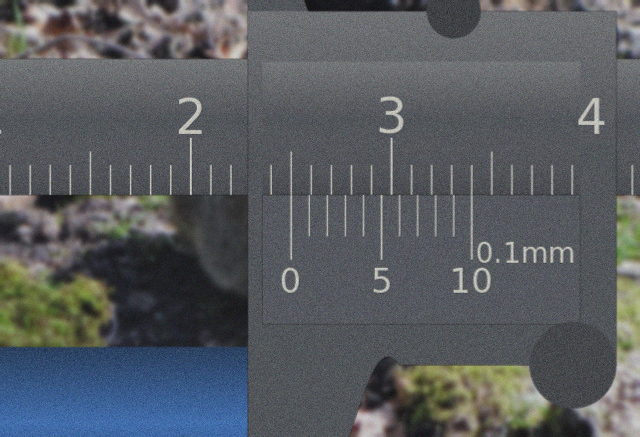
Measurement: 25.0 mm
